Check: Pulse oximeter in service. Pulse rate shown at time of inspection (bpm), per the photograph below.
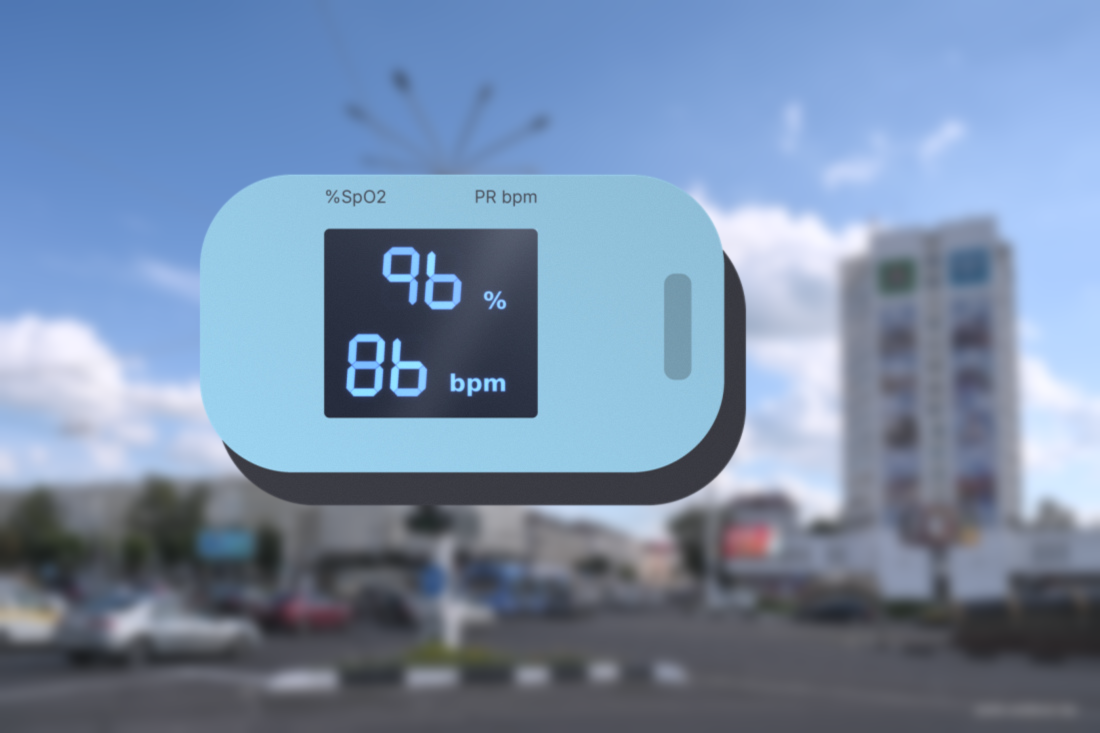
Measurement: 86 bpm
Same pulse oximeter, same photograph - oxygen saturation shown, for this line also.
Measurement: 96 %
